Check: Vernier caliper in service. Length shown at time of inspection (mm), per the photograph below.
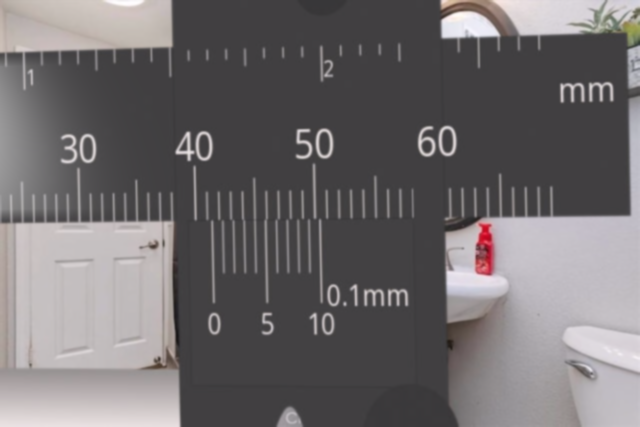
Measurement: 41.4 mm
